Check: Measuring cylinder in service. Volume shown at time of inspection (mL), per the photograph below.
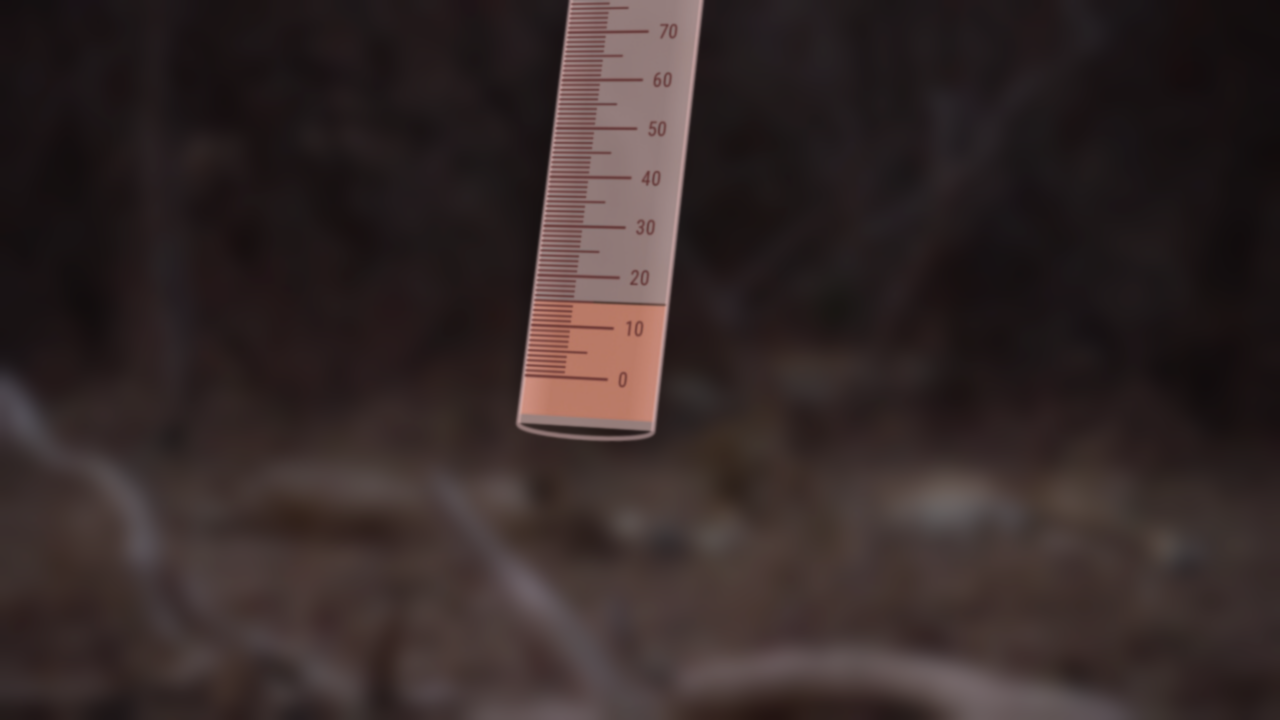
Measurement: 15 mL
